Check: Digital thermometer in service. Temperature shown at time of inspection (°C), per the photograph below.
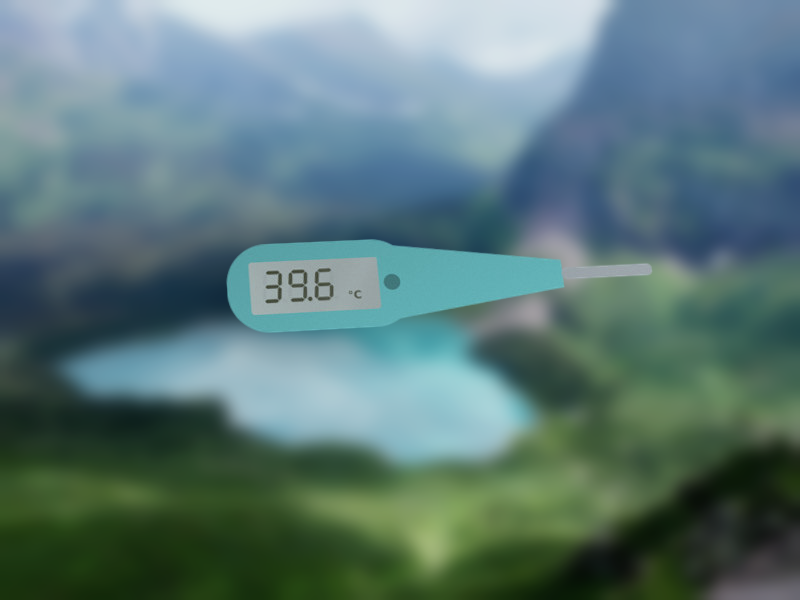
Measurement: 39.6 °C
